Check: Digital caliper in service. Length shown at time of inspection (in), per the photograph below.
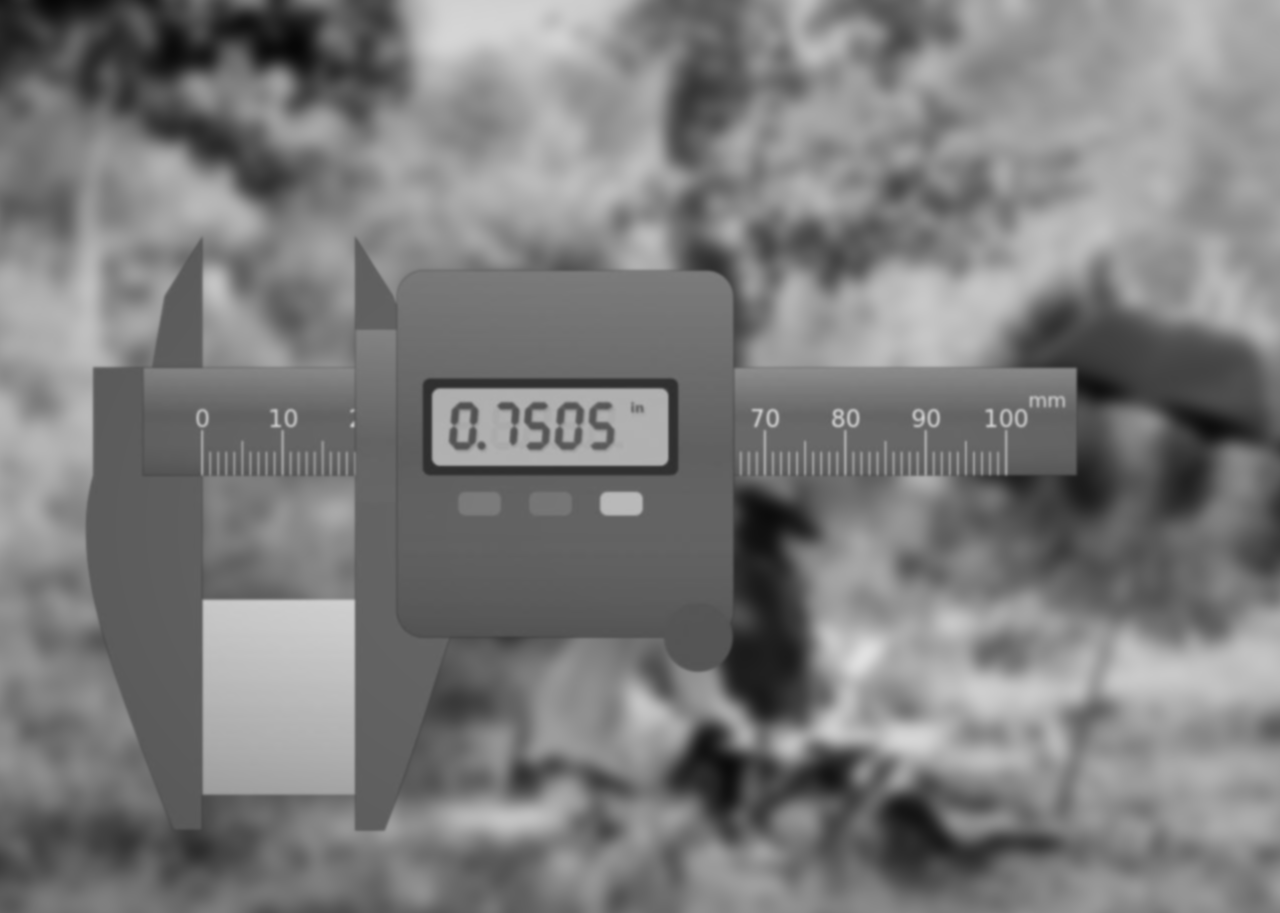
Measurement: 0.7505 in
